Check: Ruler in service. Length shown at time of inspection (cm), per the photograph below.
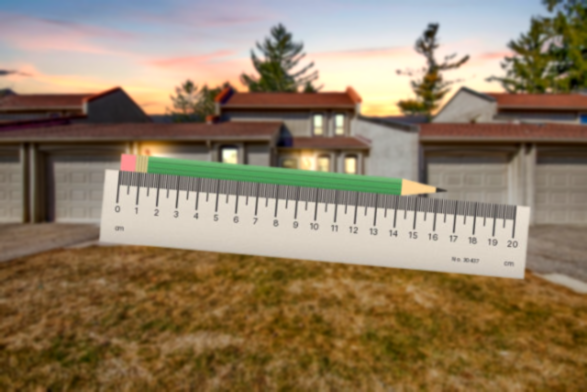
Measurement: 16.5 cm
